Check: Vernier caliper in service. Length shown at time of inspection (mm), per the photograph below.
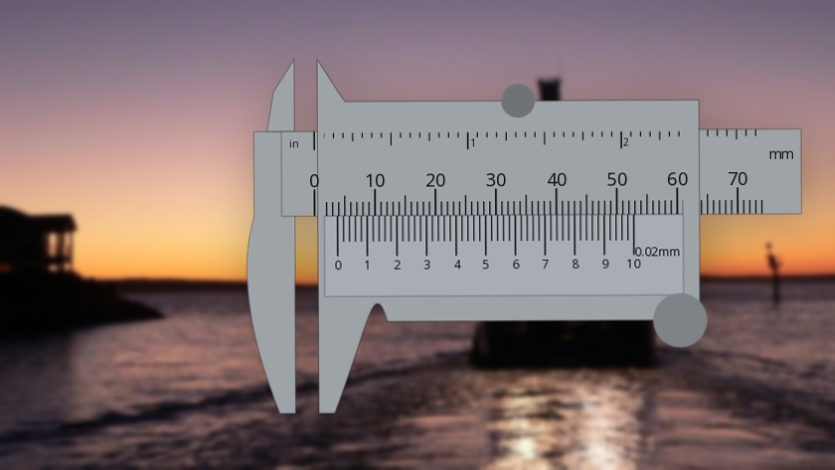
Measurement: 3.8 mm
